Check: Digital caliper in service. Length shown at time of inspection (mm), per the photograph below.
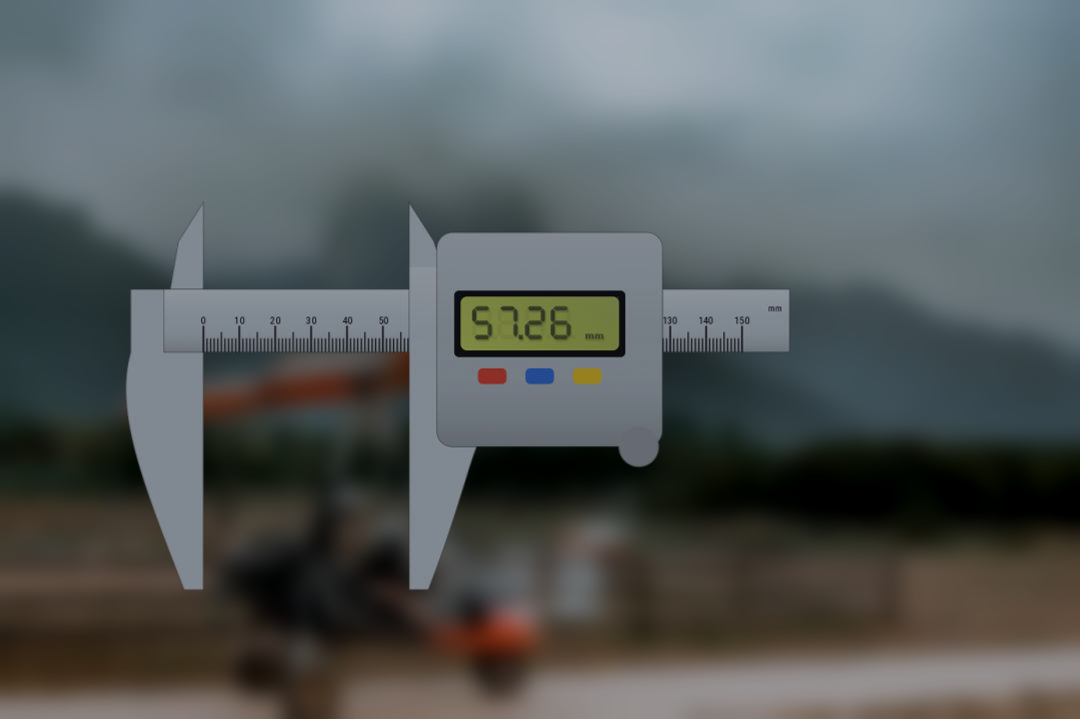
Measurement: 57.26 mm
